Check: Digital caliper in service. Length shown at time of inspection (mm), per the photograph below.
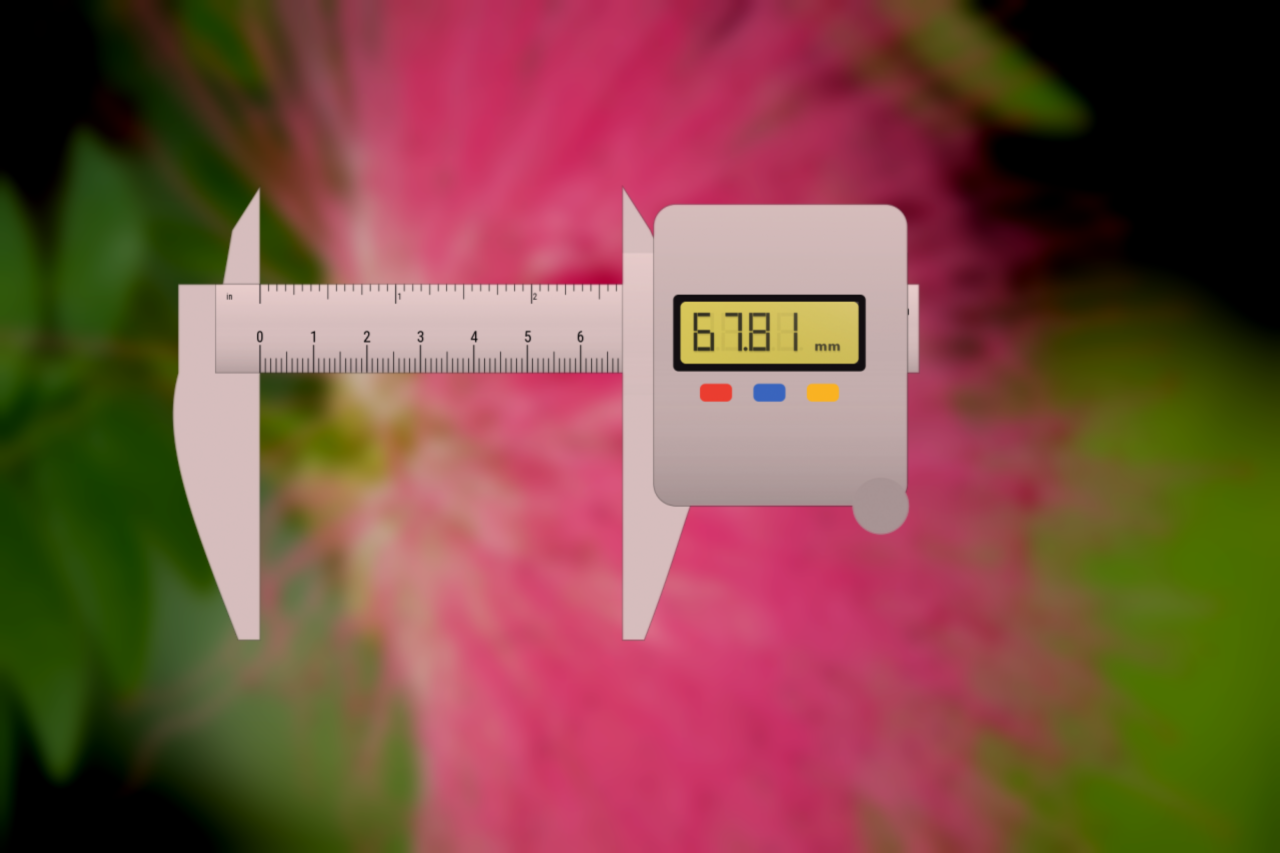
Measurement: 67.81 mm
